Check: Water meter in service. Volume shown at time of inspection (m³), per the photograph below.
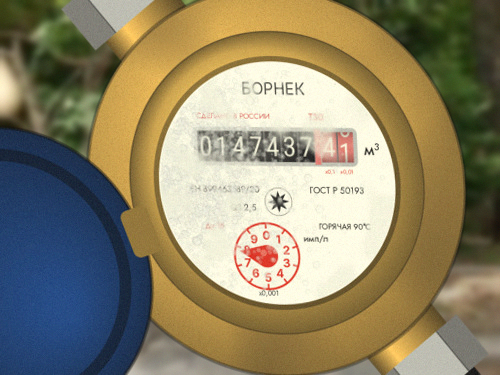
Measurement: 147437.407 m³
